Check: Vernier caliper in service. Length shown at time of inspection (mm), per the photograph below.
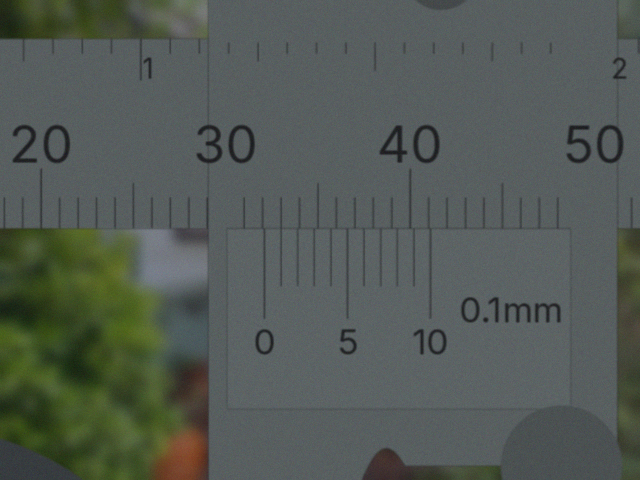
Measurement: 32.1 mm
